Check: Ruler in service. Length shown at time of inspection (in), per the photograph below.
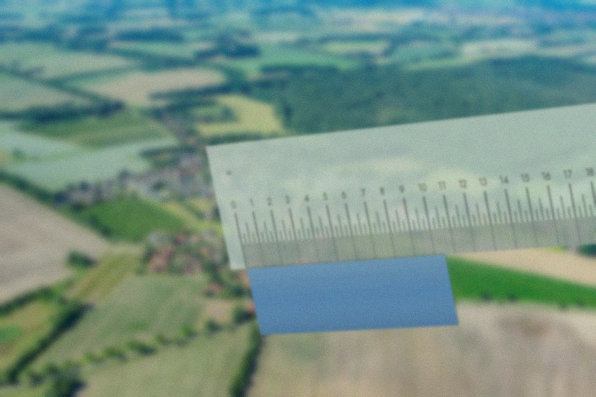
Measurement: 10.5 in
